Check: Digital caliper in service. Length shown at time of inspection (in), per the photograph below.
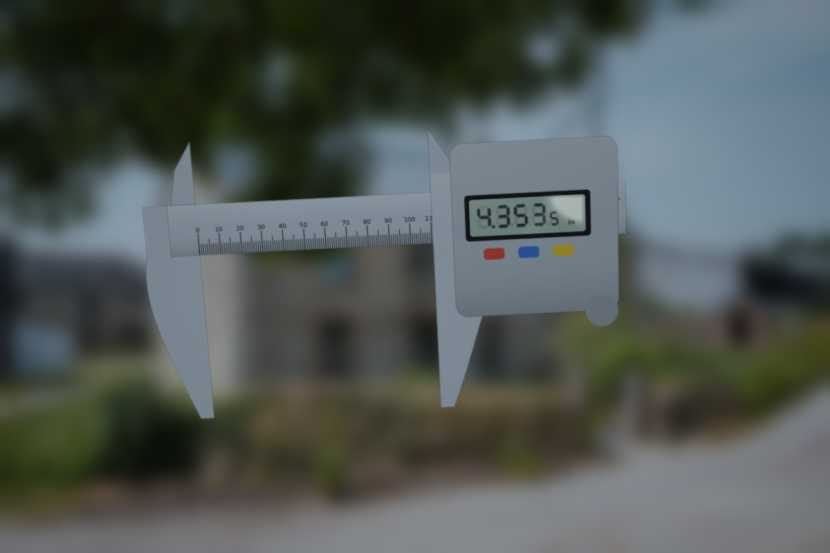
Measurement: 4.3535 in
